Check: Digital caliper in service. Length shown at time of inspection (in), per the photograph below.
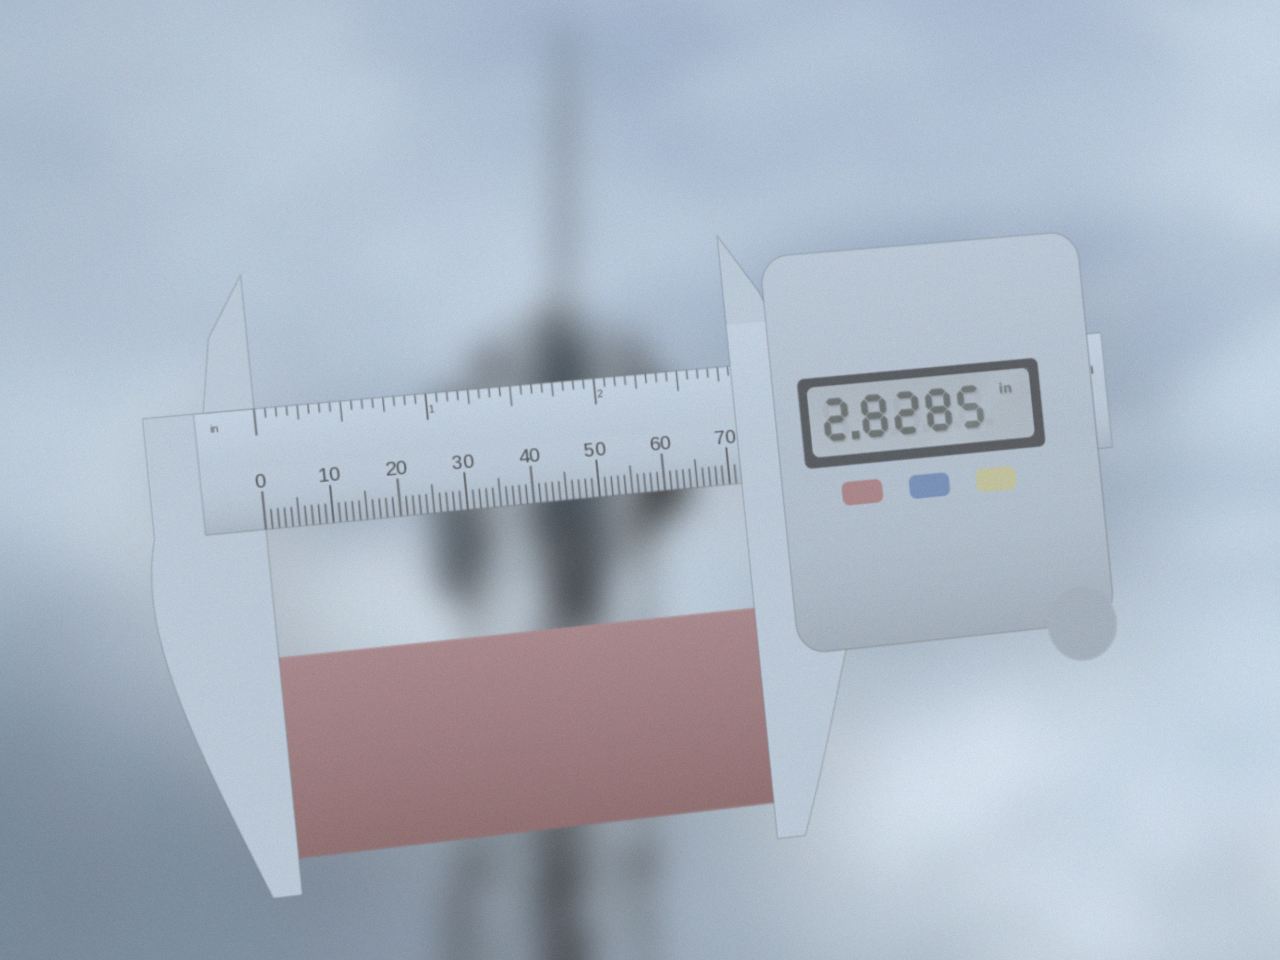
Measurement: 2.8285 in
